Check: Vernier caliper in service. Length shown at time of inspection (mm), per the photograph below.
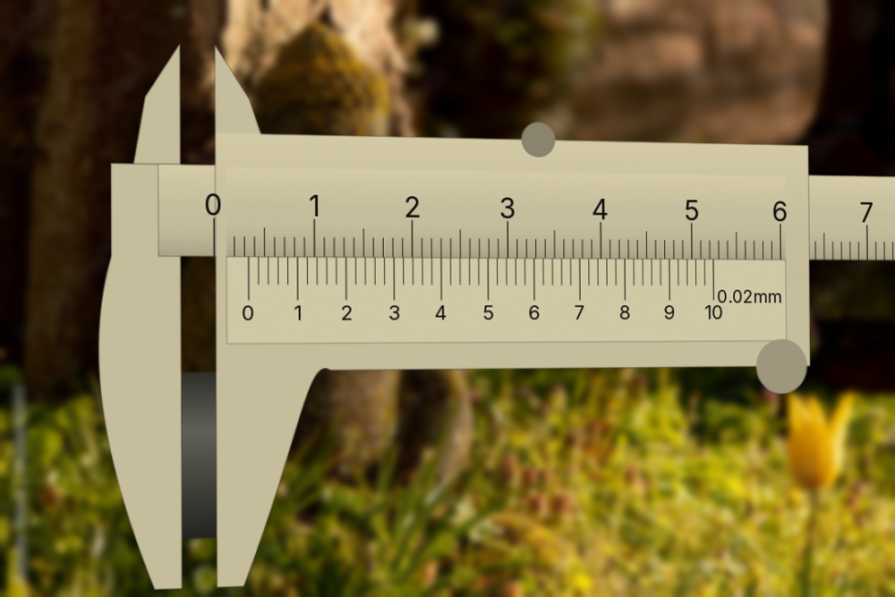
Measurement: 3.4 mm
